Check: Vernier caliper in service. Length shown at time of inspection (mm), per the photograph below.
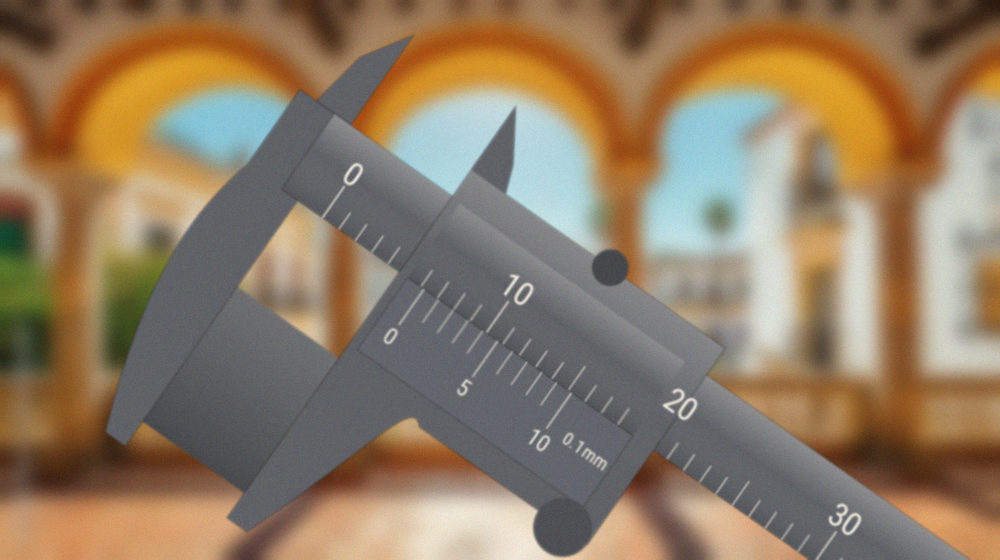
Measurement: 6.2 mm
